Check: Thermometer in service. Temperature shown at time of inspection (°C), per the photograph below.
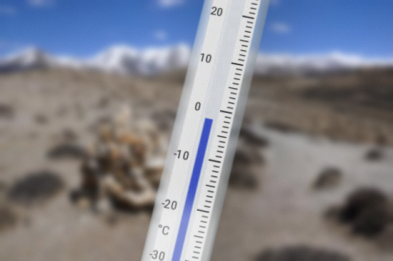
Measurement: -2 °C
